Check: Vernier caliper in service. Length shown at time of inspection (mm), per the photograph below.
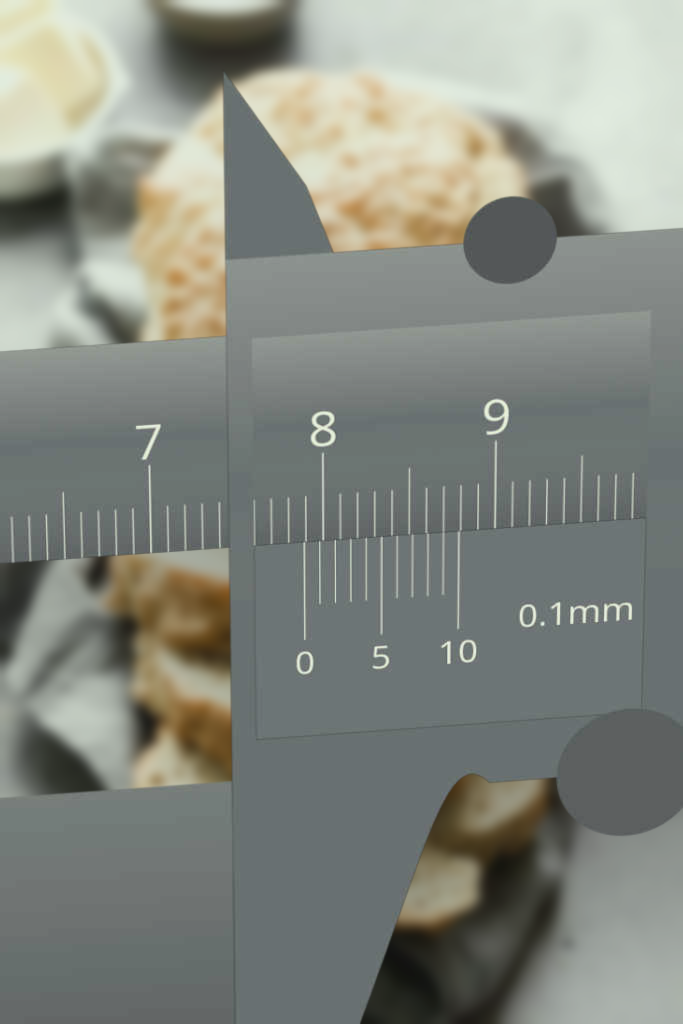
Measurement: 78.9 mm
